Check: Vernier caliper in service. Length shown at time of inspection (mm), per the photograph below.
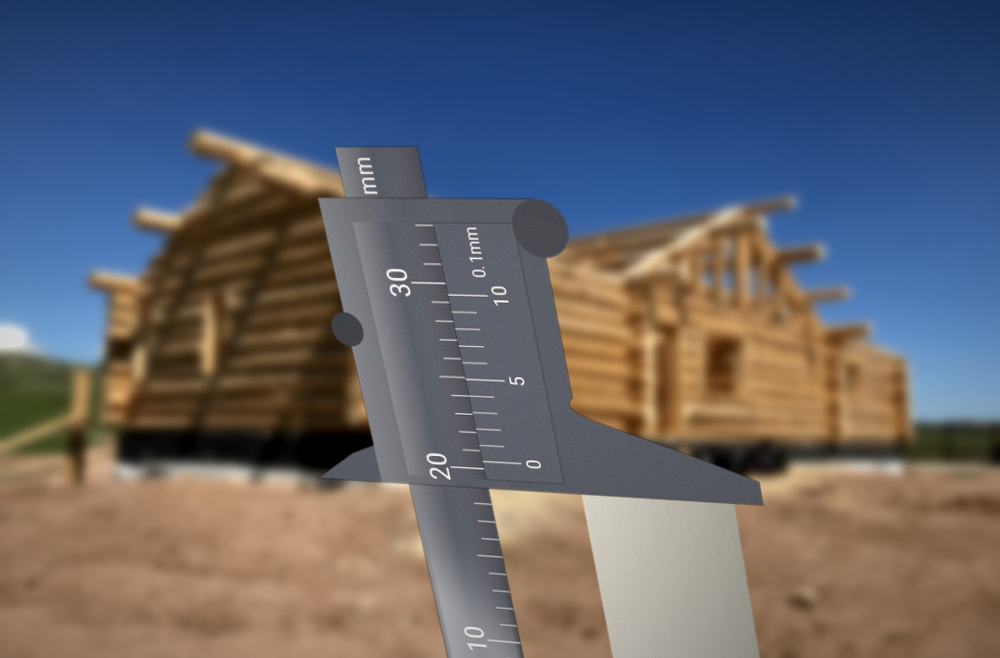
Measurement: 20.4 mm
